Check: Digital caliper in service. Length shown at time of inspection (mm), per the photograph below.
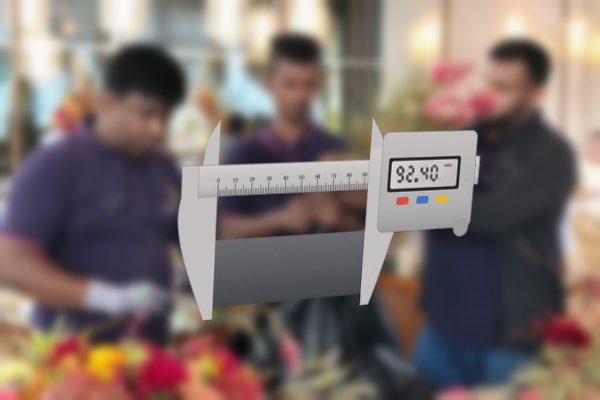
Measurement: 92.40 mm
